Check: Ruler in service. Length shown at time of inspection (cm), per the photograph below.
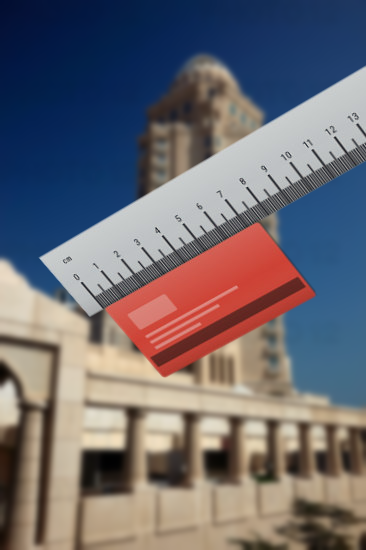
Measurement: 7.5 cm
